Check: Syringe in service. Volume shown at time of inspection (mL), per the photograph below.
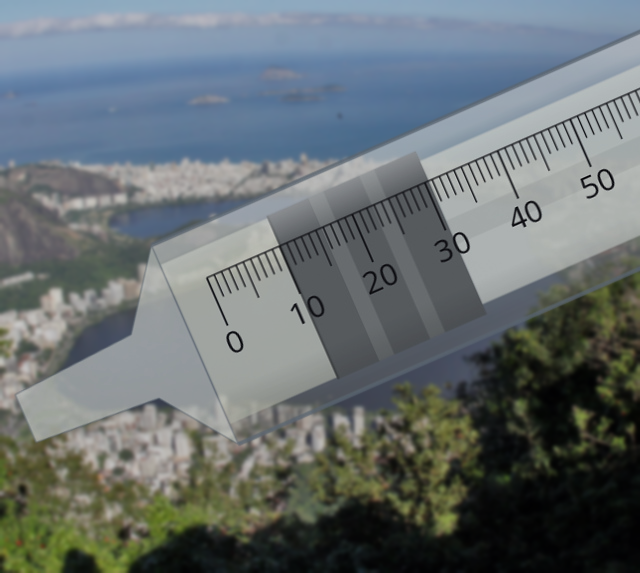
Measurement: 10 mL
